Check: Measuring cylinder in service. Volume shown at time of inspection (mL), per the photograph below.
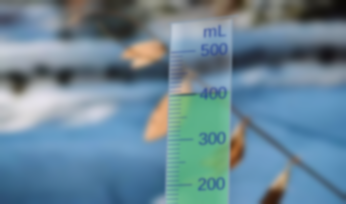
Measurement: 400 mL
